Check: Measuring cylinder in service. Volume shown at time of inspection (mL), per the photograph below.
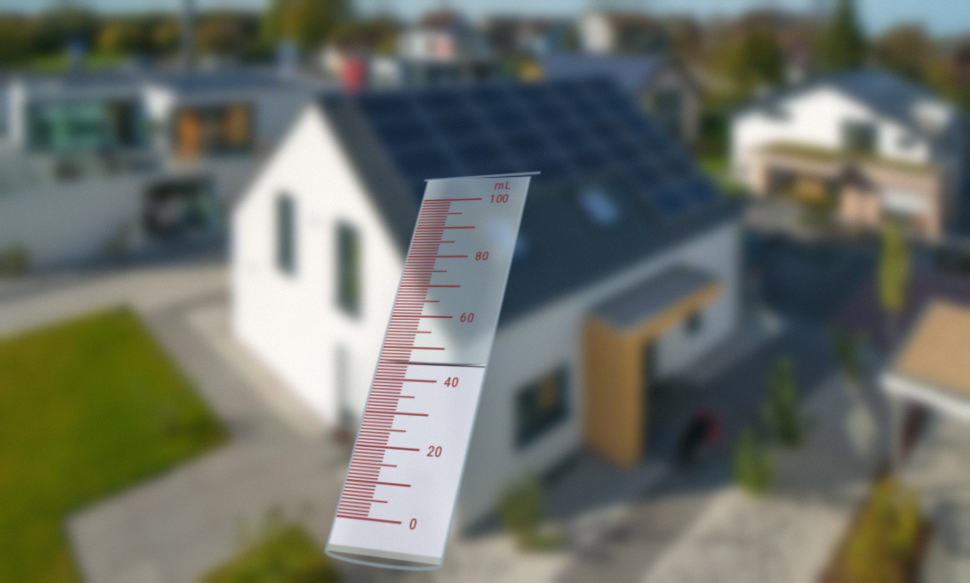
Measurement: 45 mL
